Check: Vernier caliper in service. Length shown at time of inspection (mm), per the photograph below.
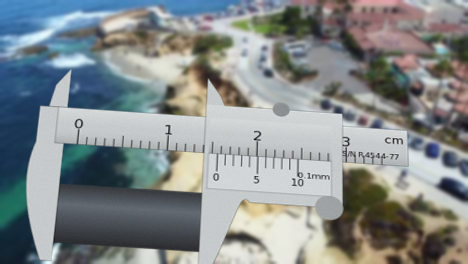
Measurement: 15.6 mm
